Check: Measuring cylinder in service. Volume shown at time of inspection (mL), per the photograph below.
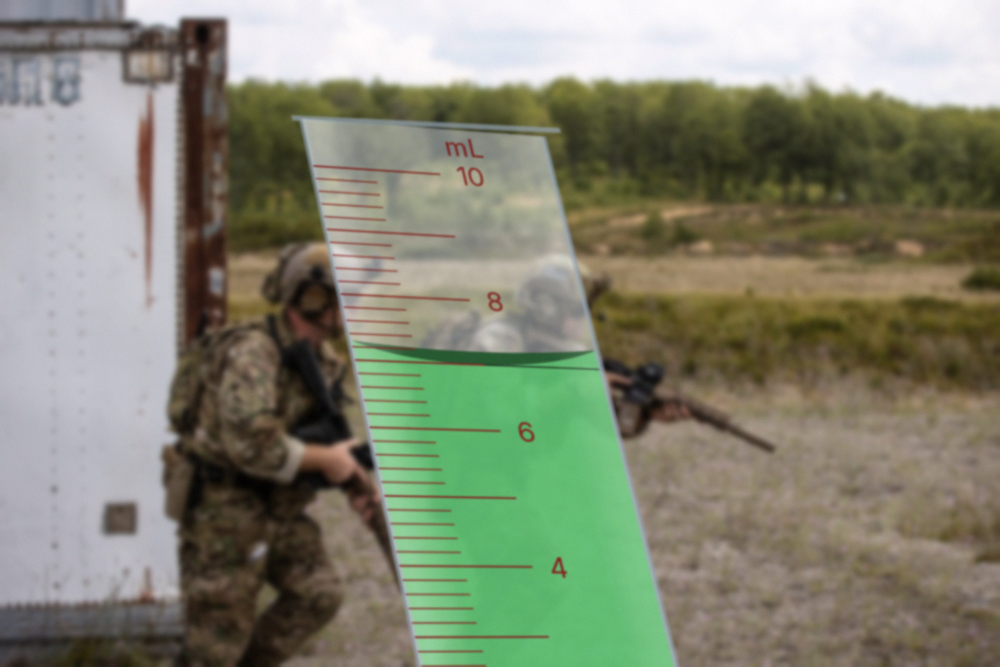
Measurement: 7 mL
